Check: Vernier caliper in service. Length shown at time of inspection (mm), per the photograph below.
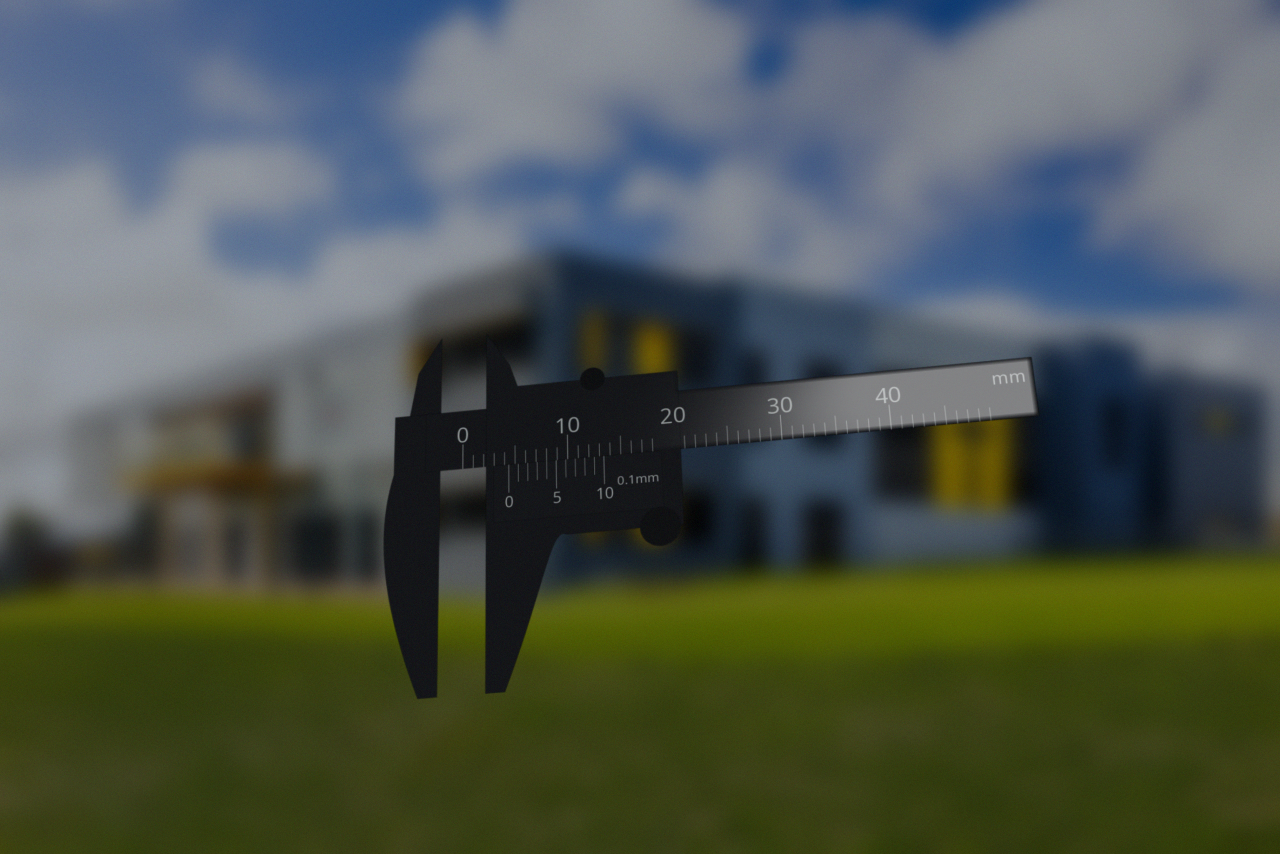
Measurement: 4.4 mm
